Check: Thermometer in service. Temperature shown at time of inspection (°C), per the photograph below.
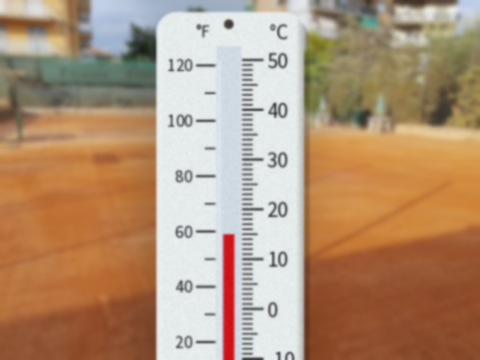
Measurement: 15 °C
